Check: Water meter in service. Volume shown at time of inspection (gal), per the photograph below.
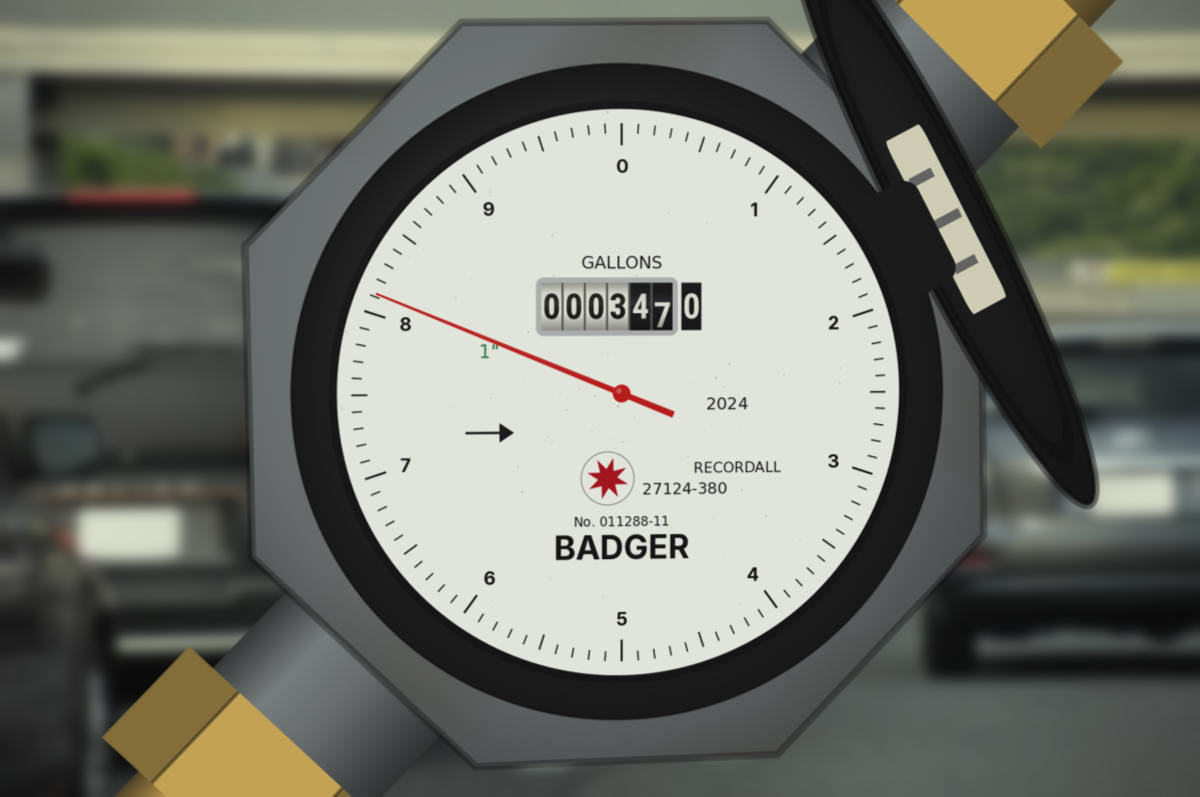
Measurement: 3468.1 gal
